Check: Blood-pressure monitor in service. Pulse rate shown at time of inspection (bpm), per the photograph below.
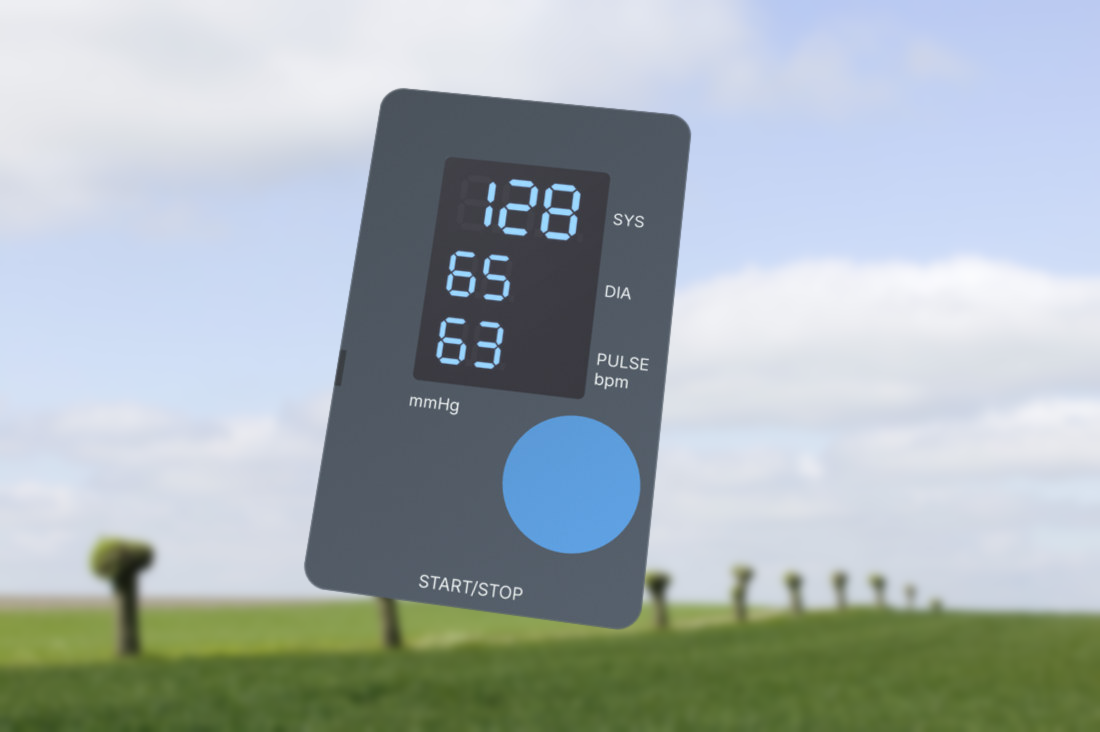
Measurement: 63 bpm
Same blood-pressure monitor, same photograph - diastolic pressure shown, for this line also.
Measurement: 65 mmHg
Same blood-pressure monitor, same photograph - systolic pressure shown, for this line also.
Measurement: 128 mmHg
